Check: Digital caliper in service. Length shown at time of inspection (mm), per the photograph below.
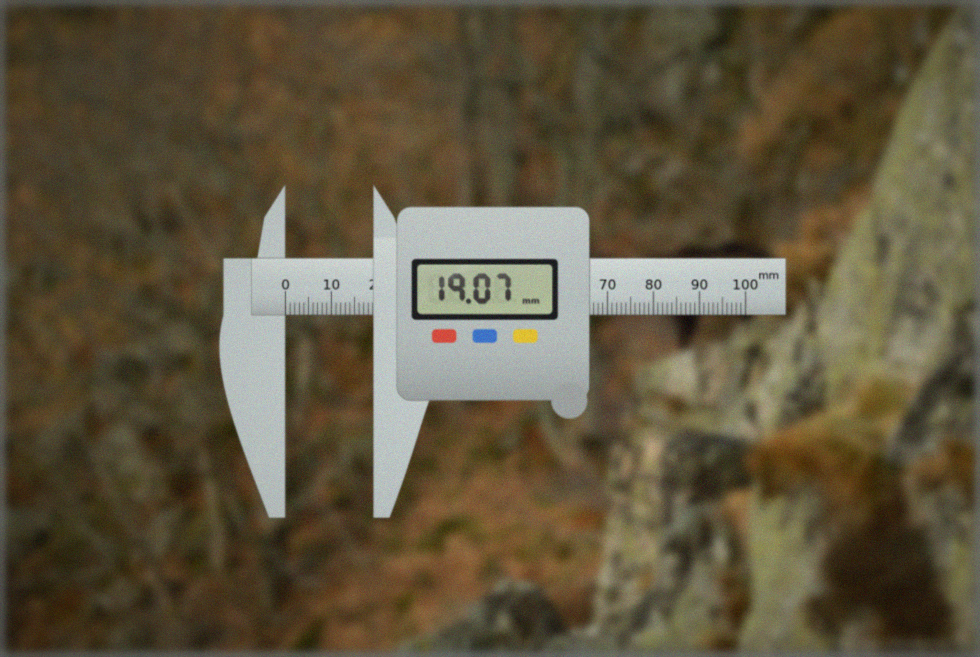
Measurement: 19.07 mm
